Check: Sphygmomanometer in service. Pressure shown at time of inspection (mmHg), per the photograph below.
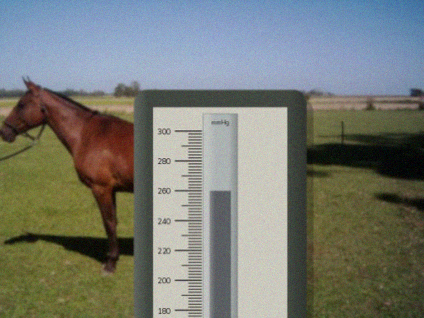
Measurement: 260 mmHg
